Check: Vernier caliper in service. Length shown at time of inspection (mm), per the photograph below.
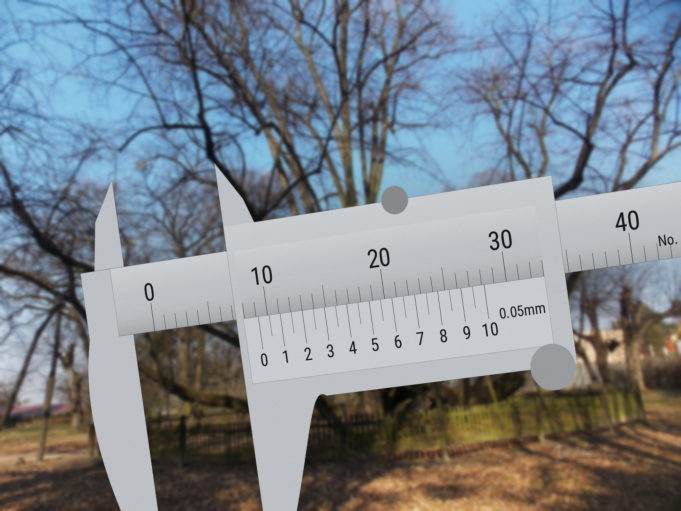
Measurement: 9.2 mm
